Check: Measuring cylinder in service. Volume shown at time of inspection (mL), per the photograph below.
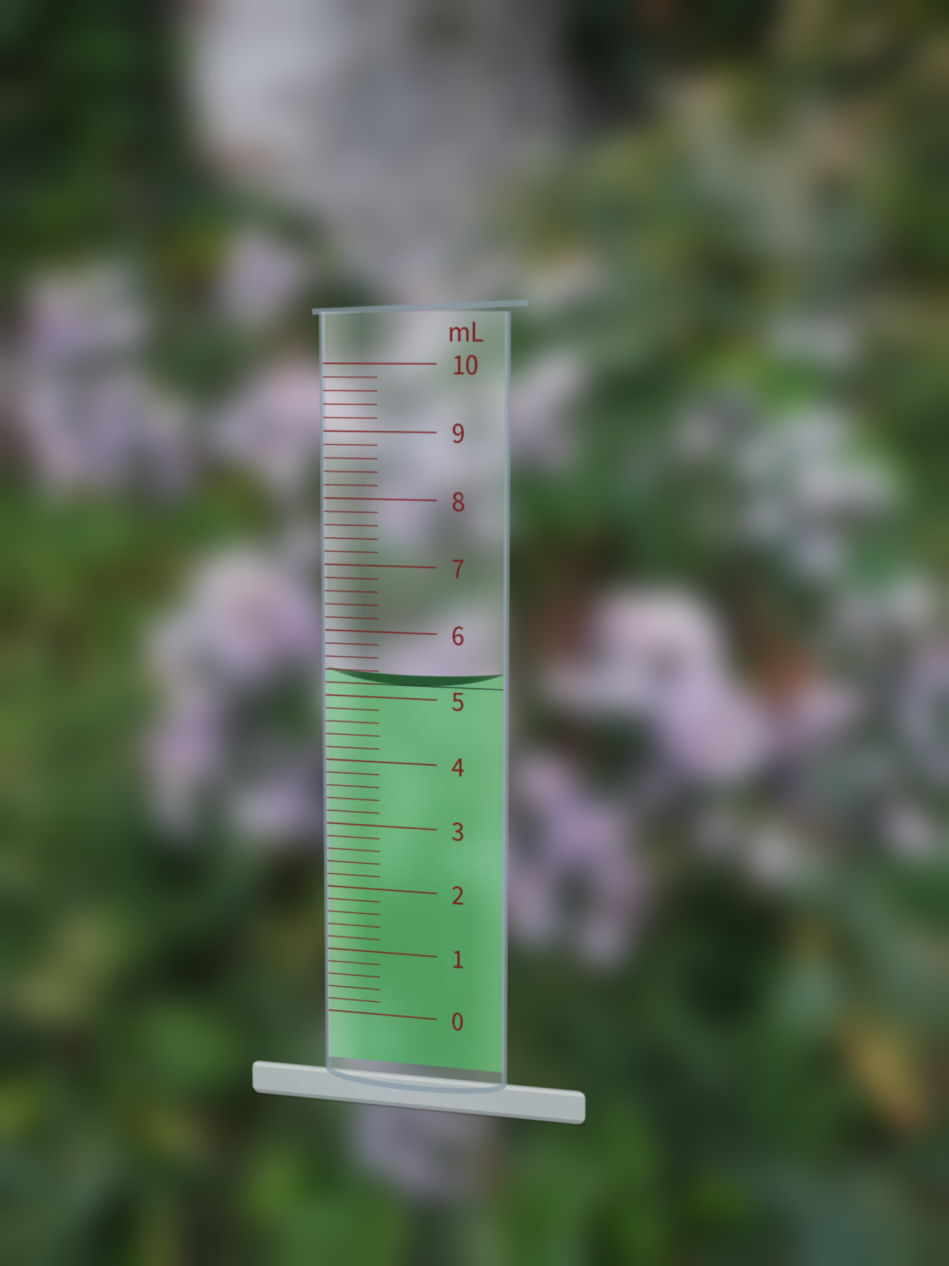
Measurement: 5.2 mL
